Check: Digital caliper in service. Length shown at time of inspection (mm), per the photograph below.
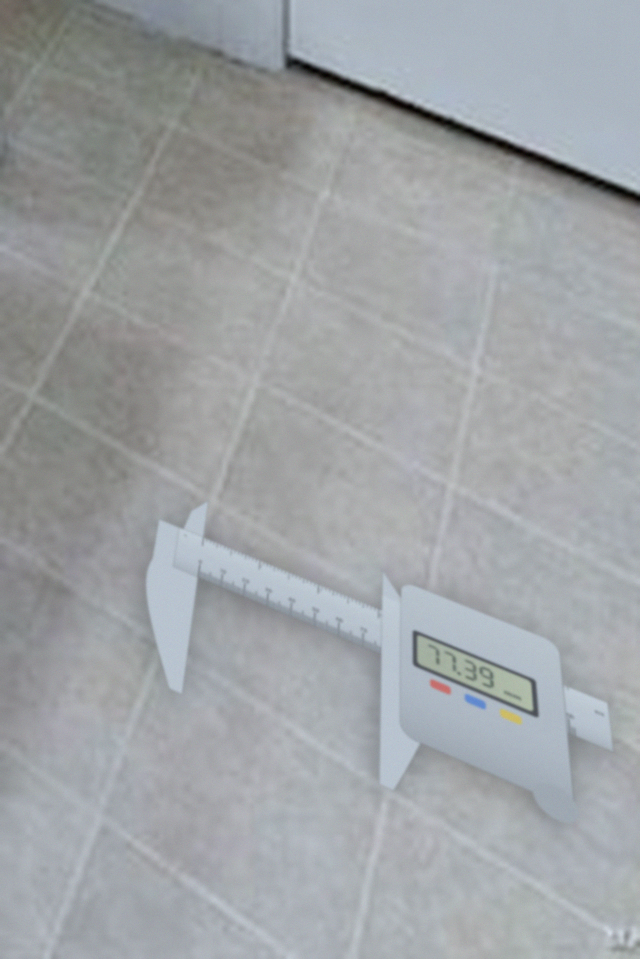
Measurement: 77.39 mm
